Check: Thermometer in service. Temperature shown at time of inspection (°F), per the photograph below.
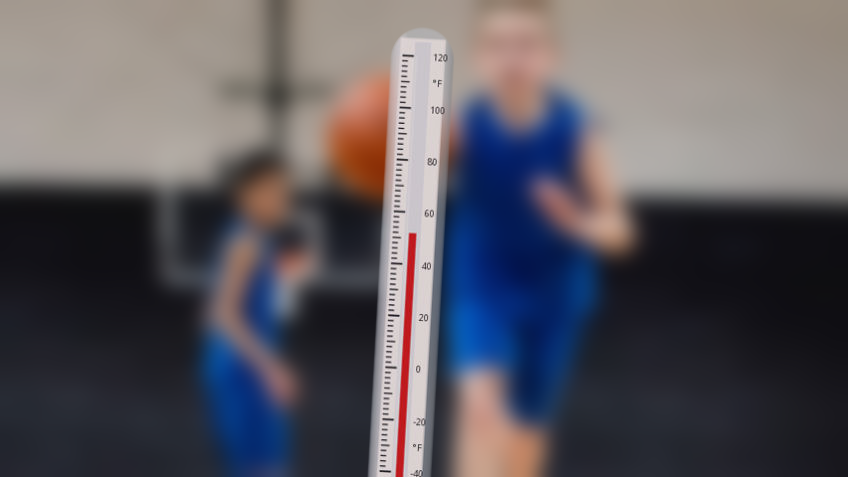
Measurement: 52 °F
